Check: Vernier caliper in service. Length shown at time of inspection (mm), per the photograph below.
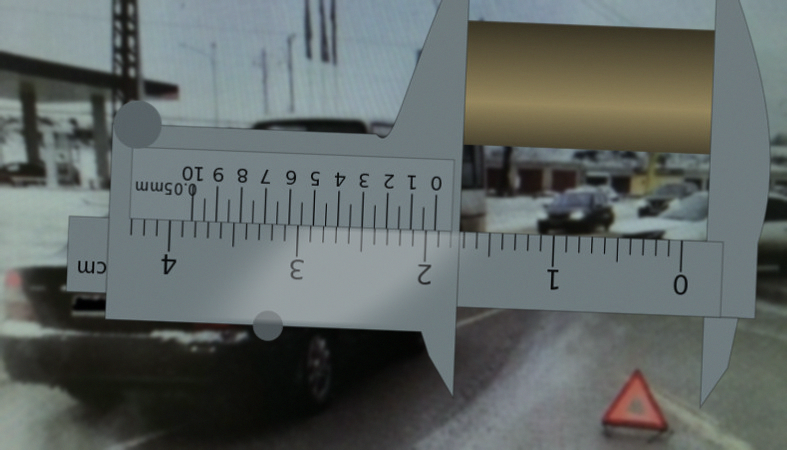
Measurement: 19.3 mm
